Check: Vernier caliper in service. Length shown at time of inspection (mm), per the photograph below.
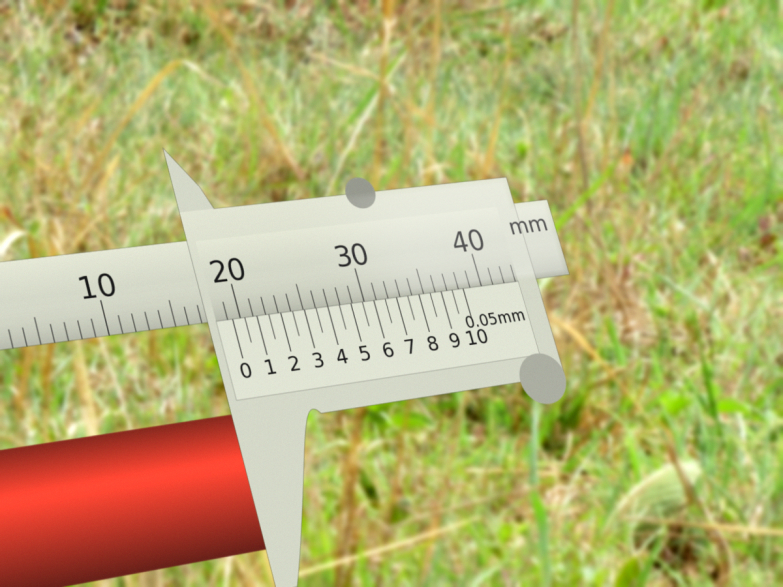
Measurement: 19.4 mm
